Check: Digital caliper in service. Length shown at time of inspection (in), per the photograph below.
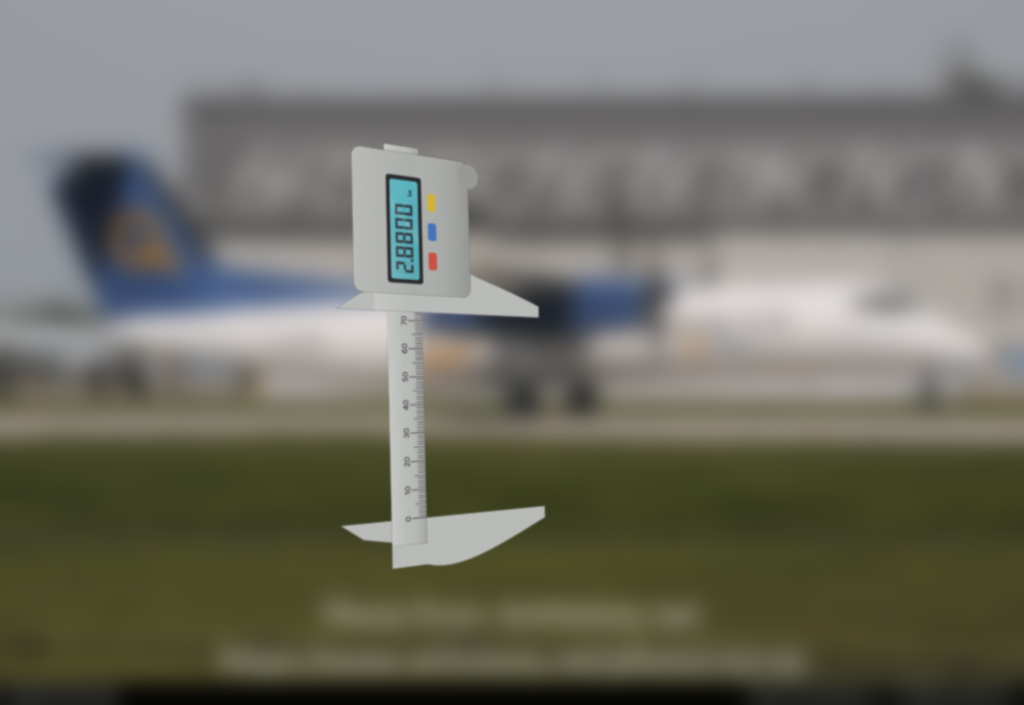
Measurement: 2.8800 in
